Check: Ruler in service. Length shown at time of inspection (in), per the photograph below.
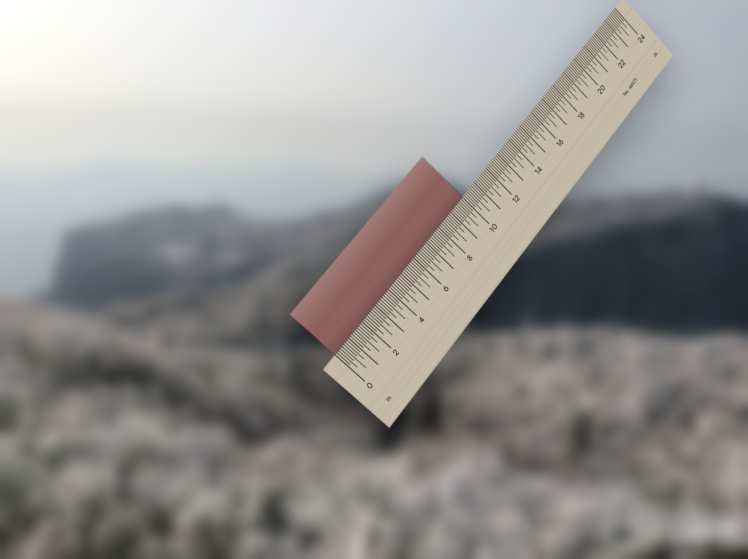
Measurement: 10 in
